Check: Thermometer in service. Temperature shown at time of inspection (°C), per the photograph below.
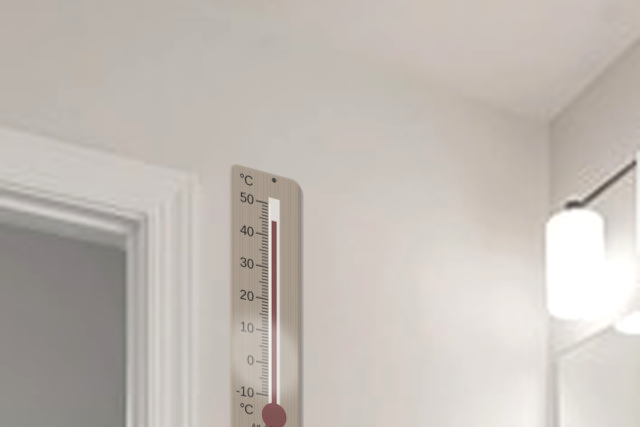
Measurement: 45 °C
